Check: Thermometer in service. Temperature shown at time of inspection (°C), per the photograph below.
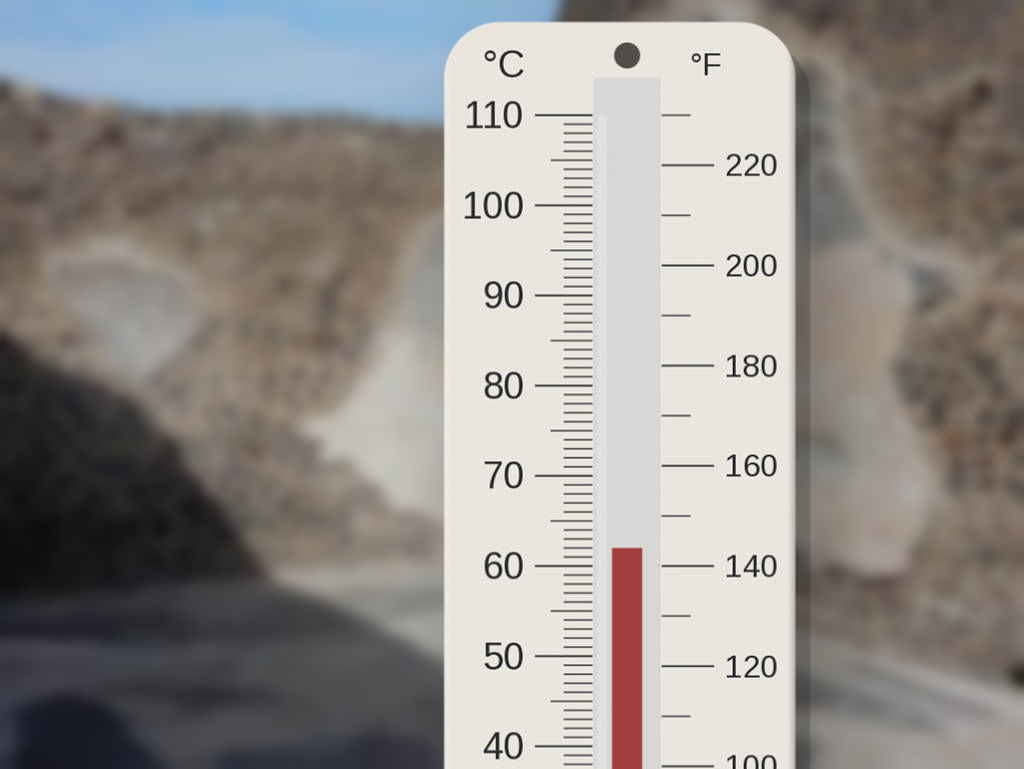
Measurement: 62 °C
